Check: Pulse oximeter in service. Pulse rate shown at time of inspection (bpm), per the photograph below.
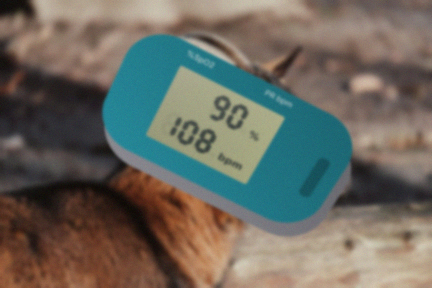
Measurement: 108 bpm
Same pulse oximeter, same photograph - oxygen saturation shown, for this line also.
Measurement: 90 %
